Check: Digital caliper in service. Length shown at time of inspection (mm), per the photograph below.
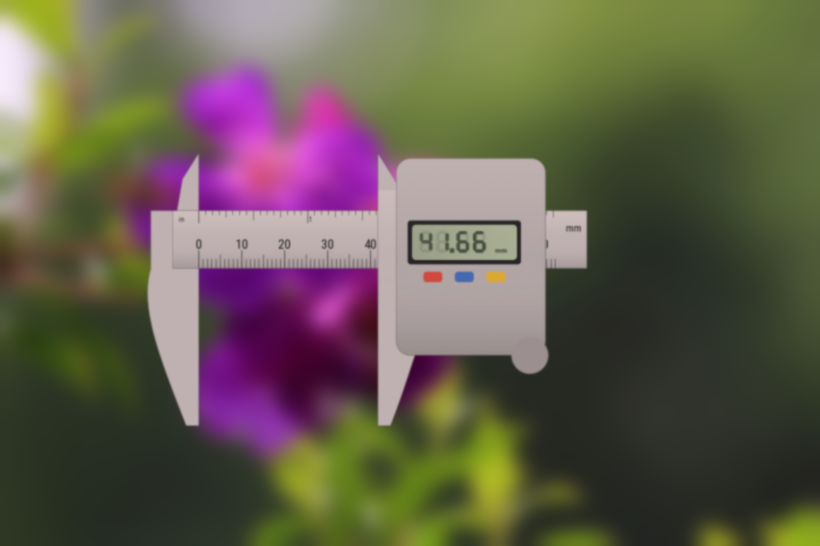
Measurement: 41.66 mm
